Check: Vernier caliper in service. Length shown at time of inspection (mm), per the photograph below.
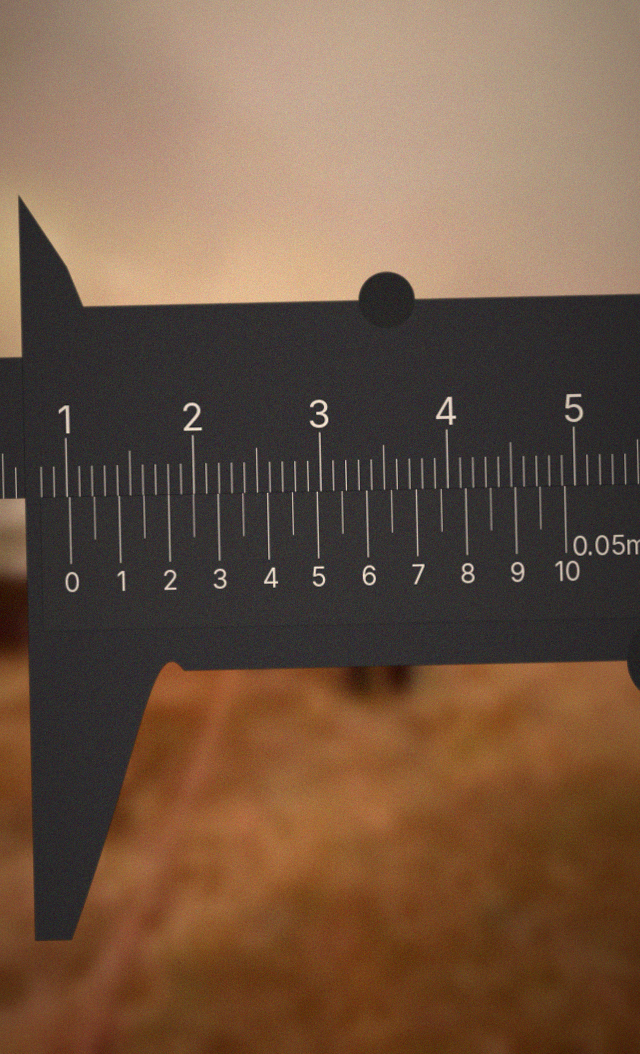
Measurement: 10.2 mm
